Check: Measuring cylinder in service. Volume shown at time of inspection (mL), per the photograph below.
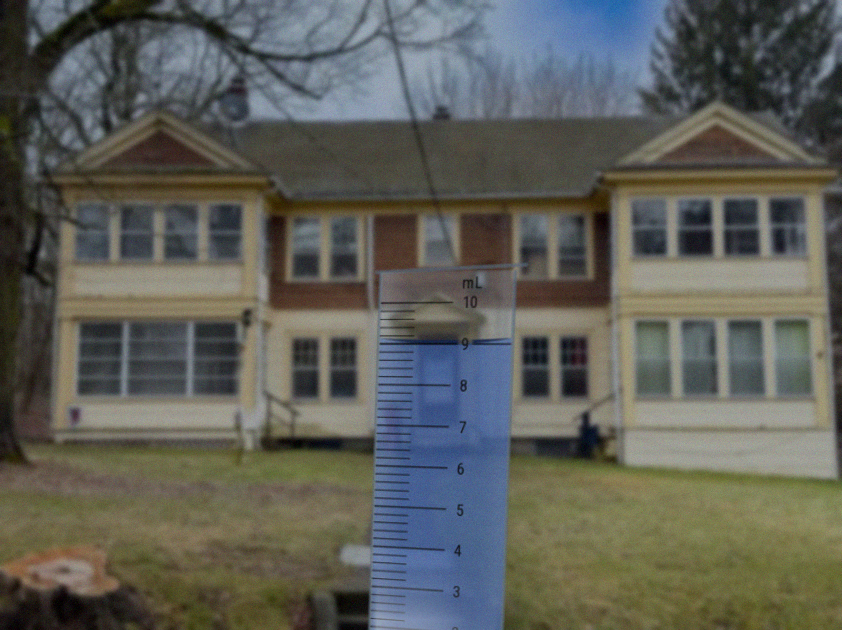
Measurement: 9 mL
